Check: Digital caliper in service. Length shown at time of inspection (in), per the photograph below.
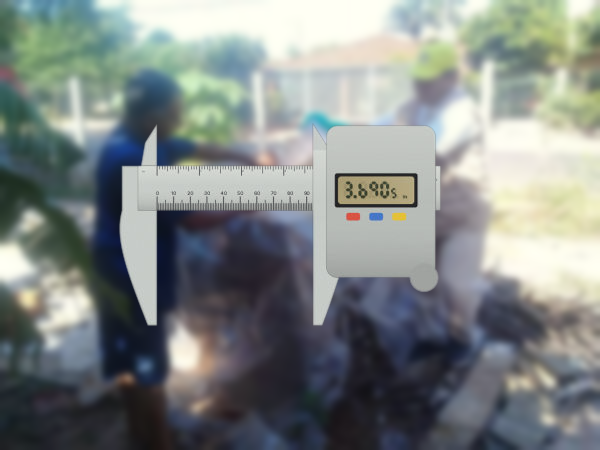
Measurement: 3.6905 in
